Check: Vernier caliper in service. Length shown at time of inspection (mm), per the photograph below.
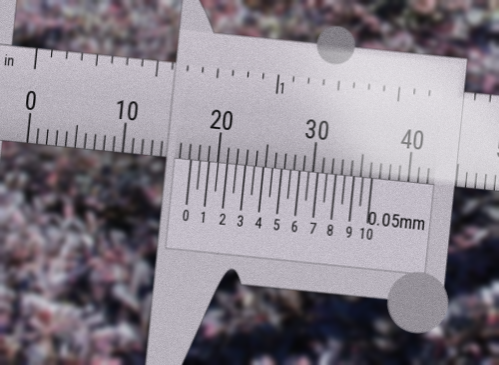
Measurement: 17.2 mm
